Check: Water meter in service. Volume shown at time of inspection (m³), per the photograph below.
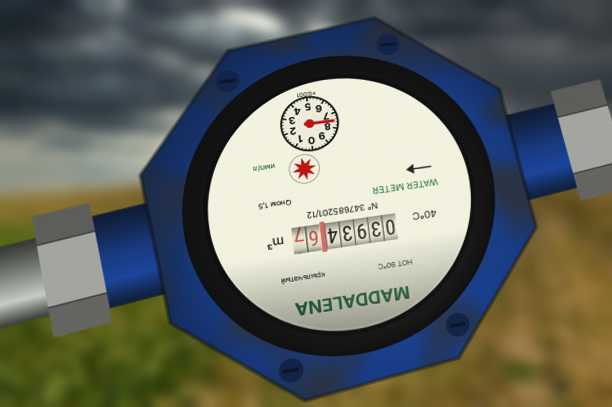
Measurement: 3934.667 m³
